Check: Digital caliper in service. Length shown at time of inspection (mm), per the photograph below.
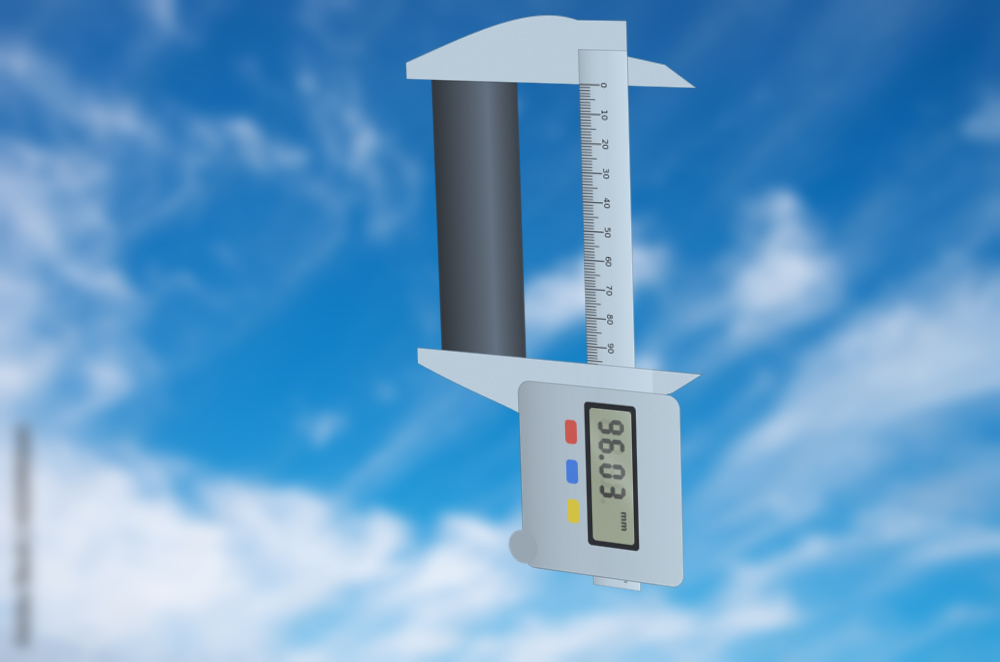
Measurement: 96.03 mm
